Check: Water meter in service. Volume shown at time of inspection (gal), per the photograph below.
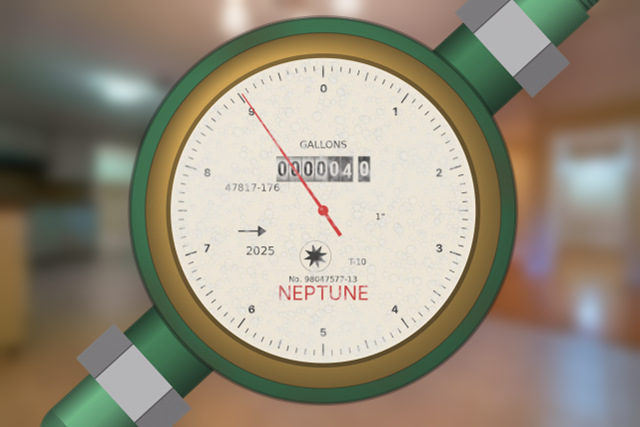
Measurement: 39.0 gal
